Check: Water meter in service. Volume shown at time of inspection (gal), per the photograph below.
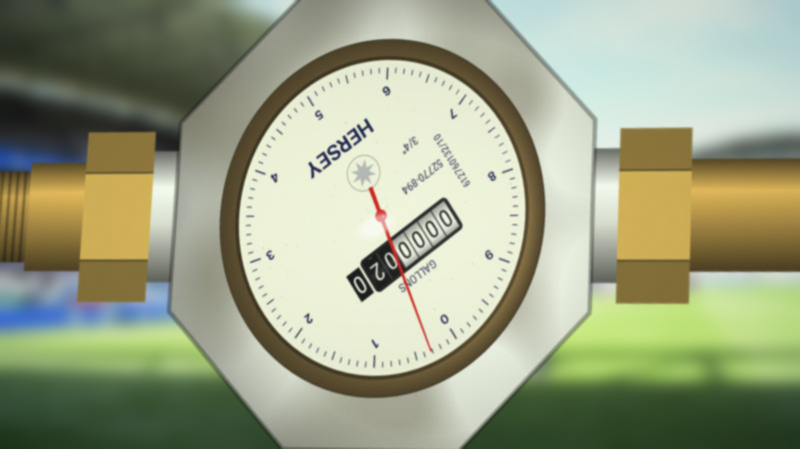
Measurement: 20.3 gal
